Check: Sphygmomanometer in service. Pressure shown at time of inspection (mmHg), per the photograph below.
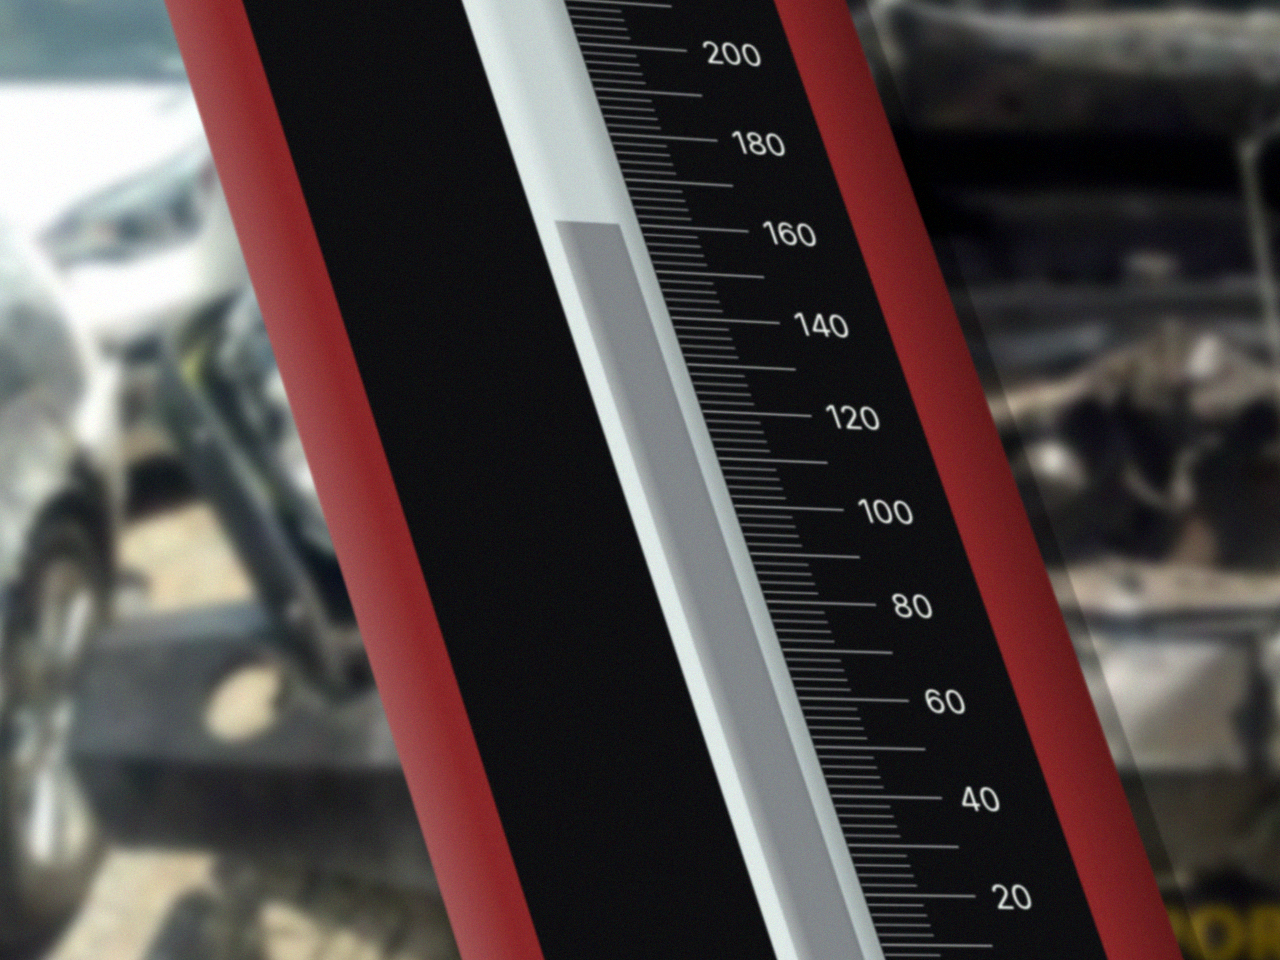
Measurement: 160 mmHg
